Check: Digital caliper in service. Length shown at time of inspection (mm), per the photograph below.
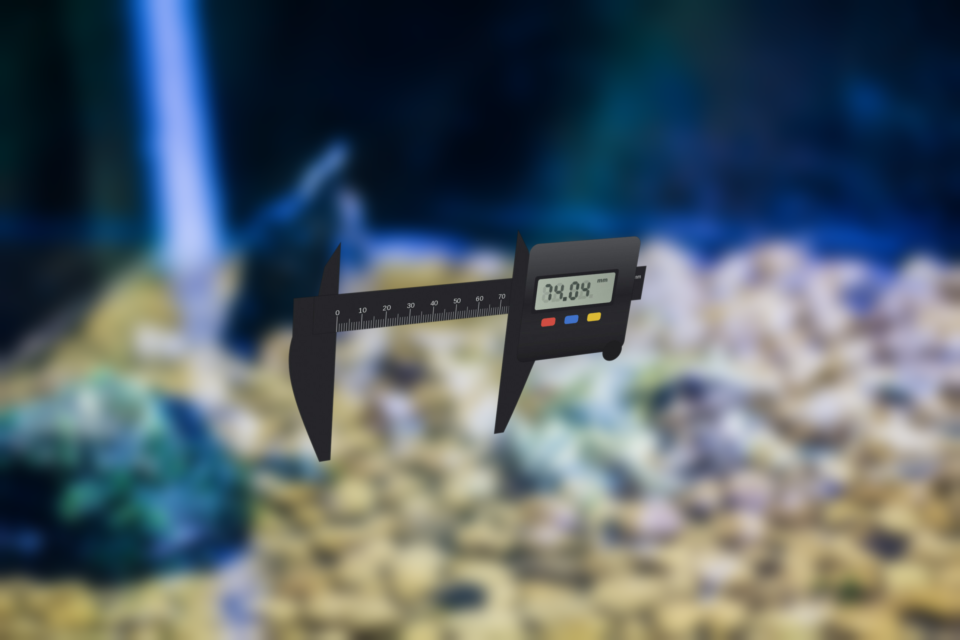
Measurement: 74.04 mm
